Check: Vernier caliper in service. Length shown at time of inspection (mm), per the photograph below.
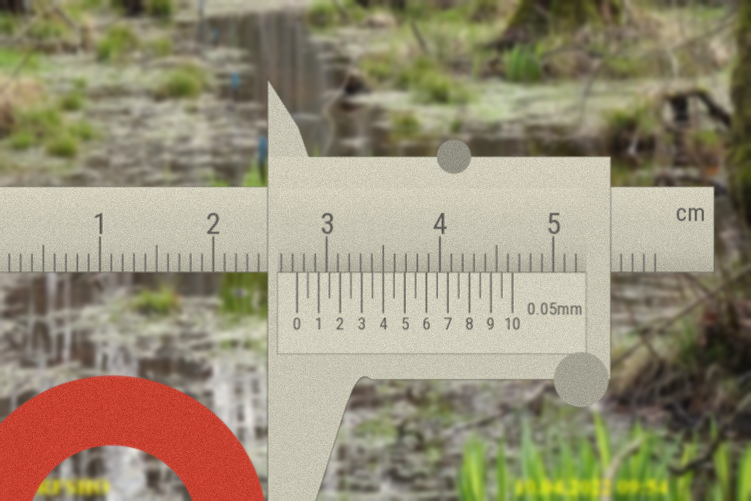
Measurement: 27.4 mm
